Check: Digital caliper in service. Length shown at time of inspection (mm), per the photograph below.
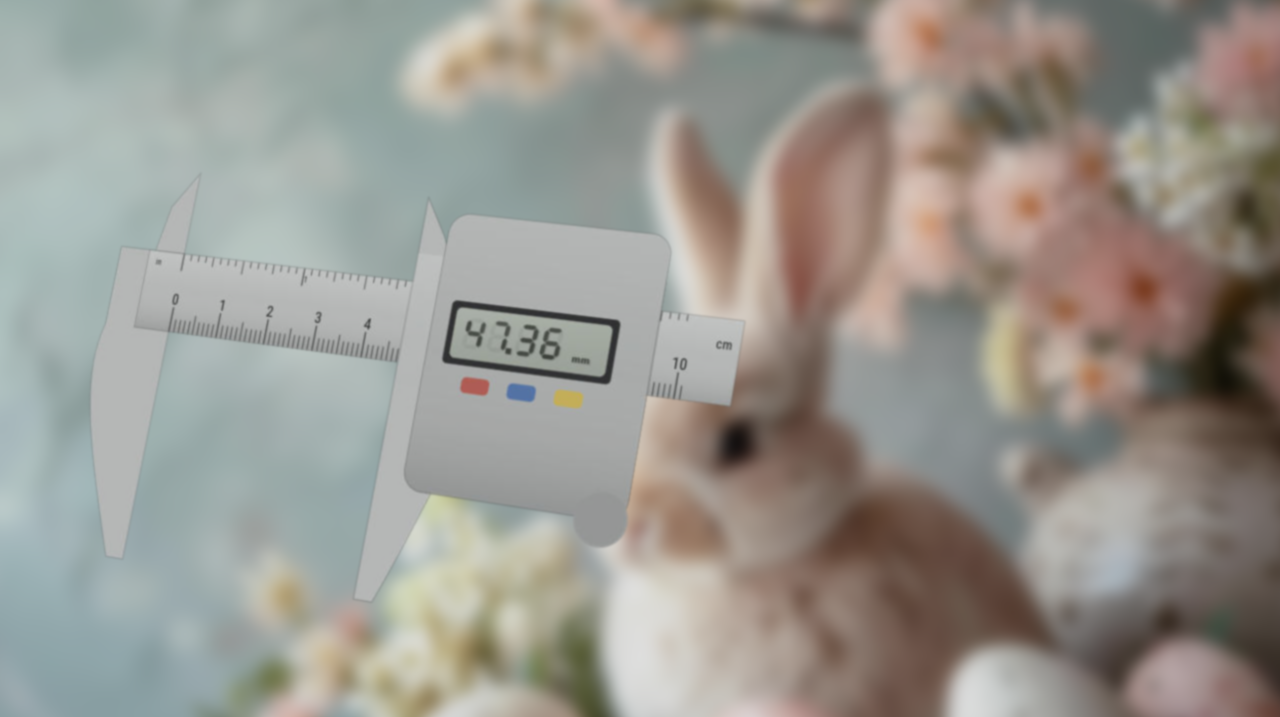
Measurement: 47.36 mm
